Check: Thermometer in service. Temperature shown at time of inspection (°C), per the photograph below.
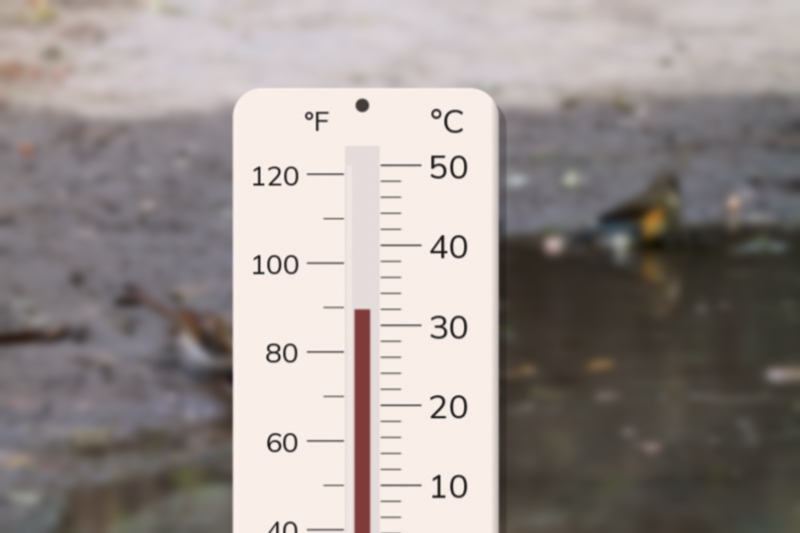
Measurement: 32 °C
